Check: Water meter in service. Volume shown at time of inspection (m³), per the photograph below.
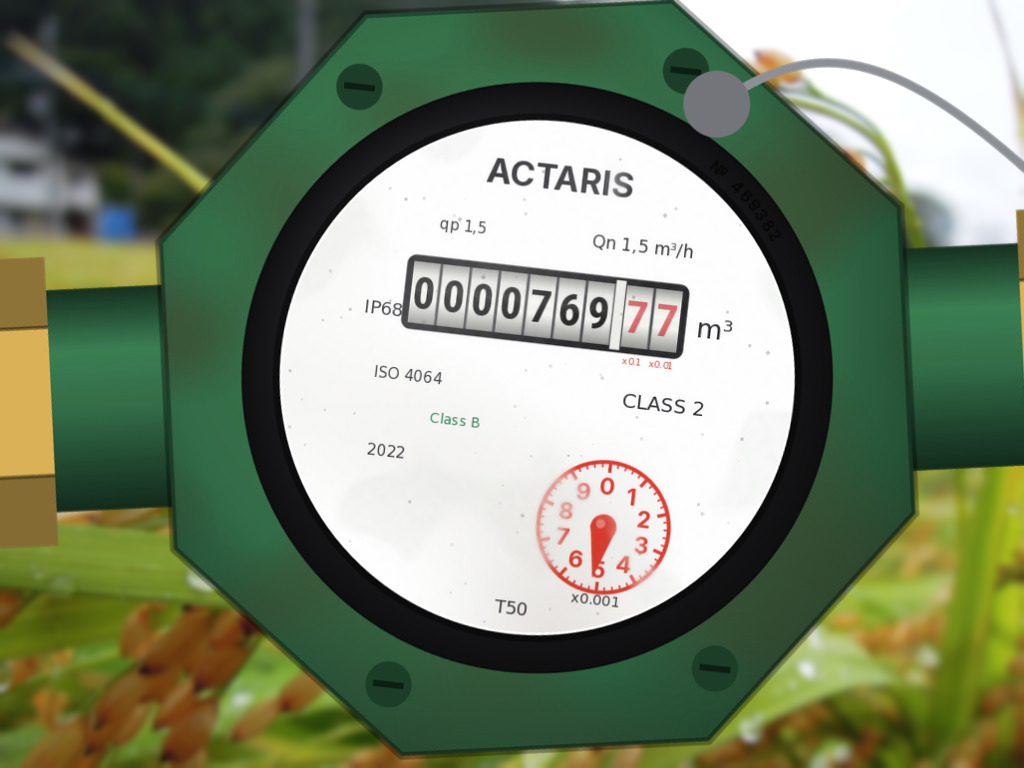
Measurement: 769.775 m³
